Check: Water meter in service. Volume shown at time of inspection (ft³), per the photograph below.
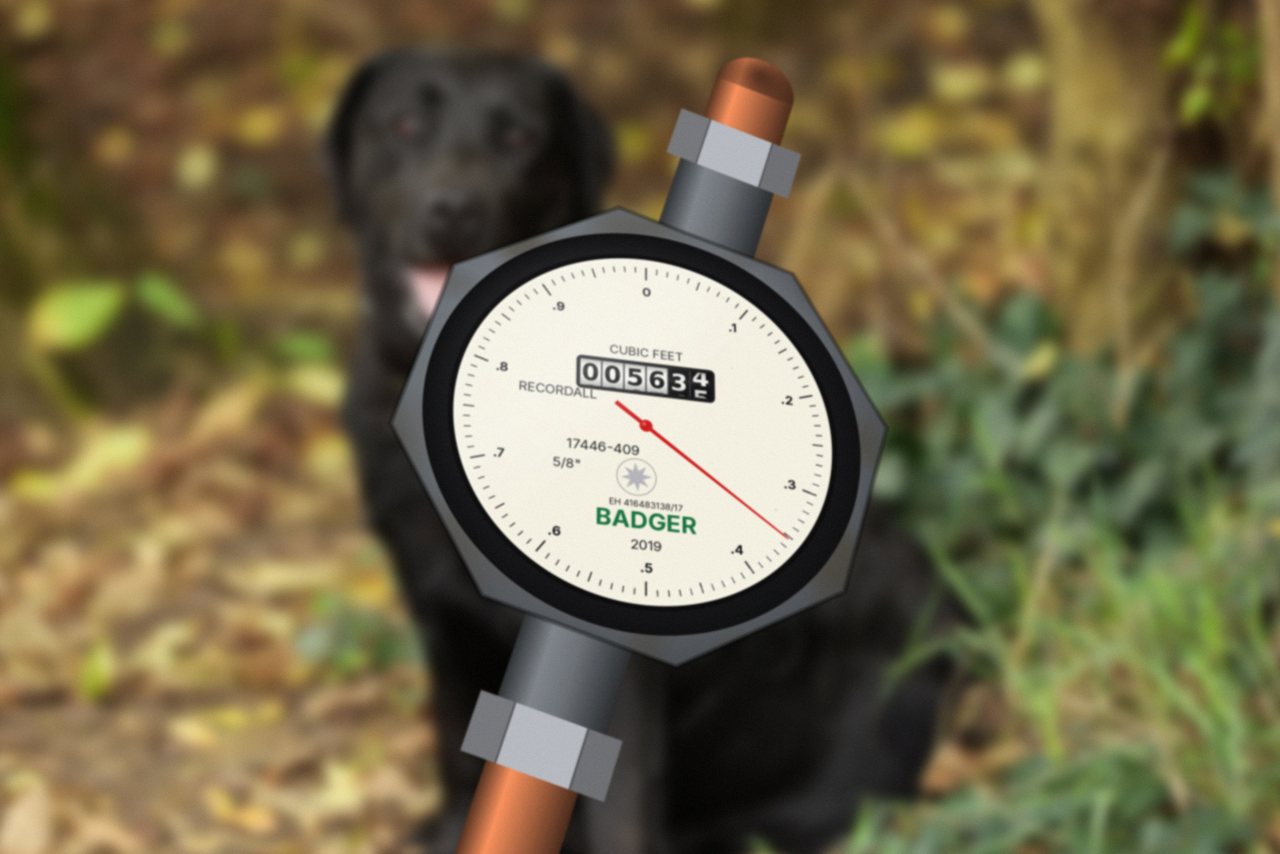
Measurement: 5634.35 ft³
